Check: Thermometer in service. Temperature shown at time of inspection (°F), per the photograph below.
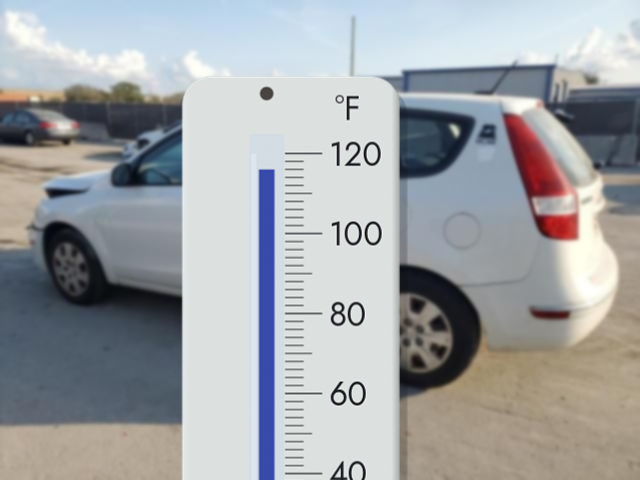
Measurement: 116 °F
